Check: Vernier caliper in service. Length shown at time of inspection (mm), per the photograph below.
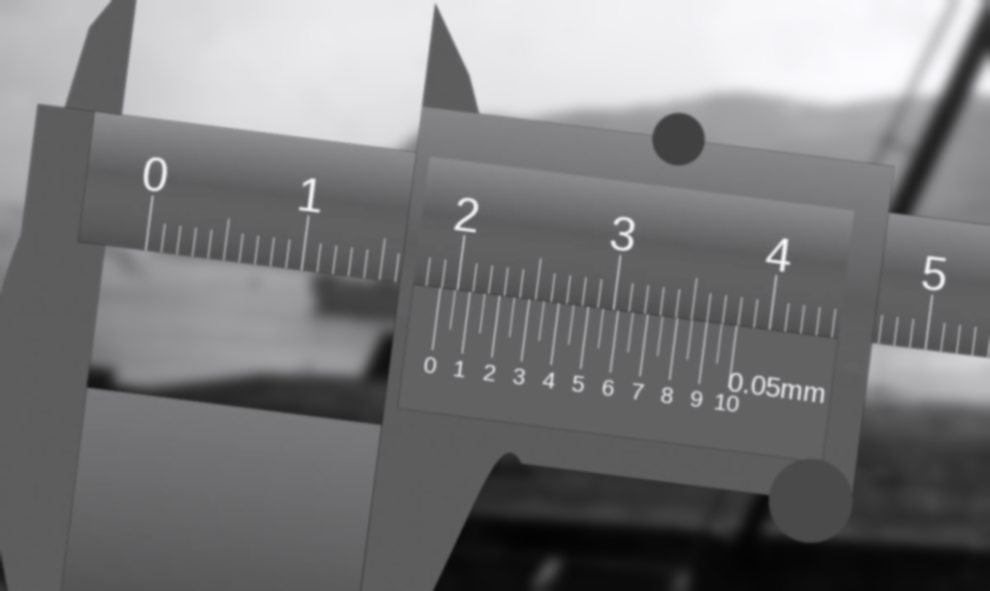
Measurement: 18.9 mm
